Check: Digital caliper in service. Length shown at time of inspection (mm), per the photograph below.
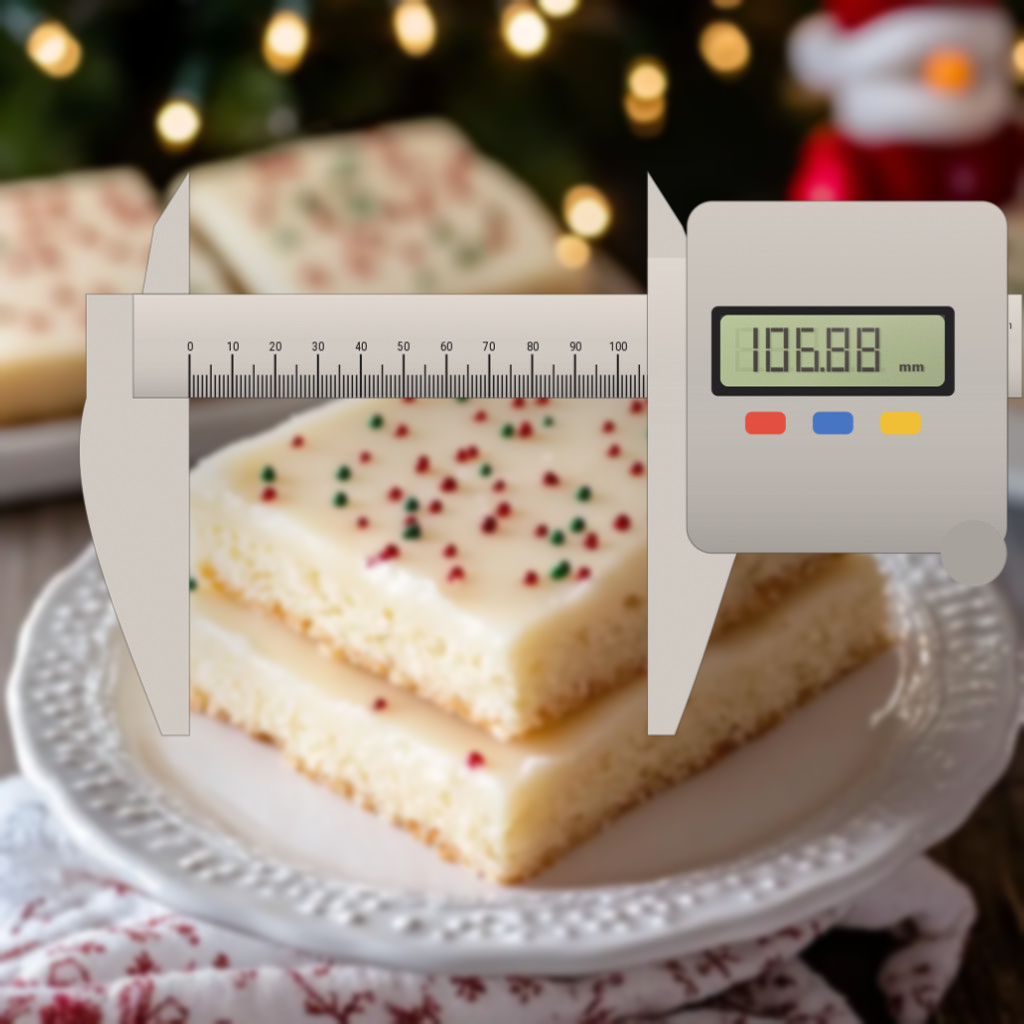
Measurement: 106.88 mm
